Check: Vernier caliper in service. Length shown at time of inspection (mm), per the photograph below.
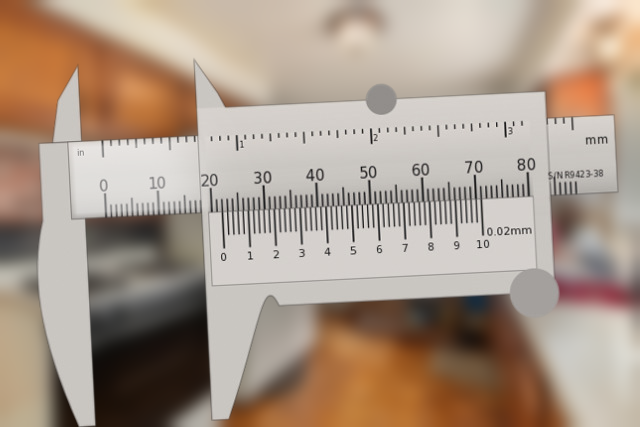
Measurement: 22.0 mm
